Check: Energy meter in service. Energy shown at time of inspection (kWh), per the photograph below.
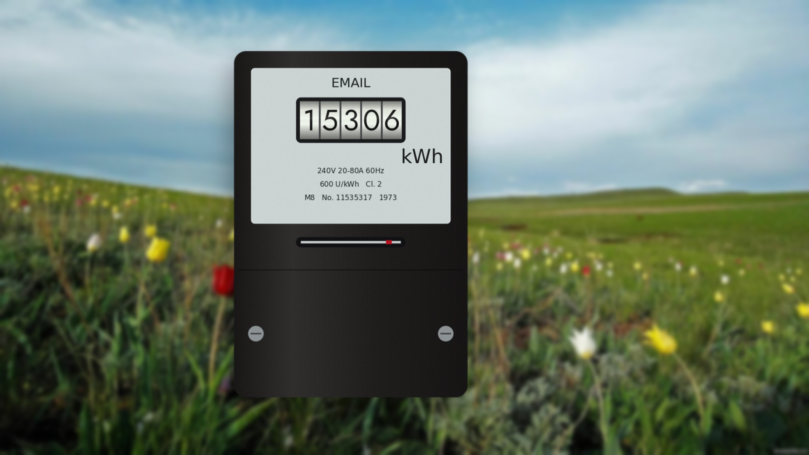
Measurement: 15306 kWh
